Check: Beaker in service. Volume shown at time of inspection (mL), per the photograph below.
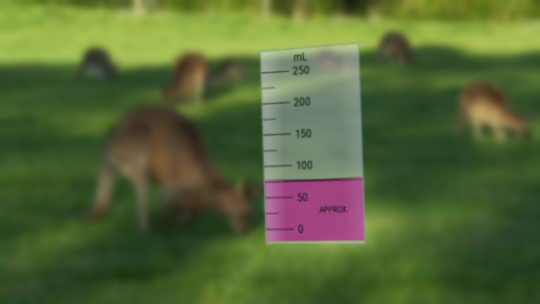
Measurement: 75 mL
